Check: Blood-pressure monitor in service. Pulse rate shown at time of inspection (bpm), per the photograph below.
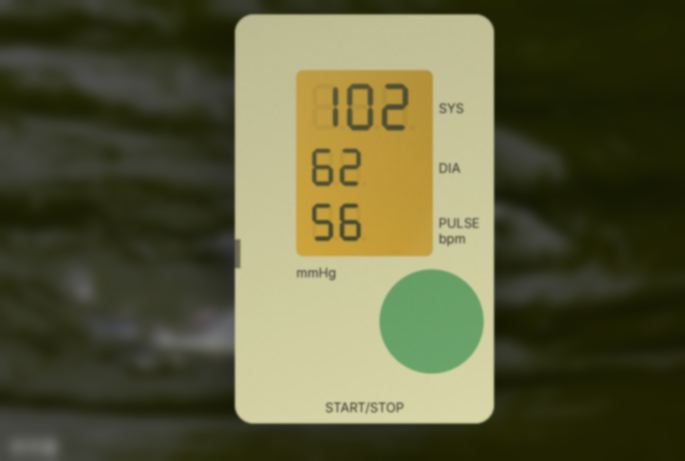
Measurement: 56 bpm
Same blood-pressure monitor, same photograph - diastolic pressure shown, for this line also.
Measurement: 62 mmHg
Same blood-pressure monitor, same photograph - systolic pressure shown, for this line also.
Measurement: 102 mmHg
